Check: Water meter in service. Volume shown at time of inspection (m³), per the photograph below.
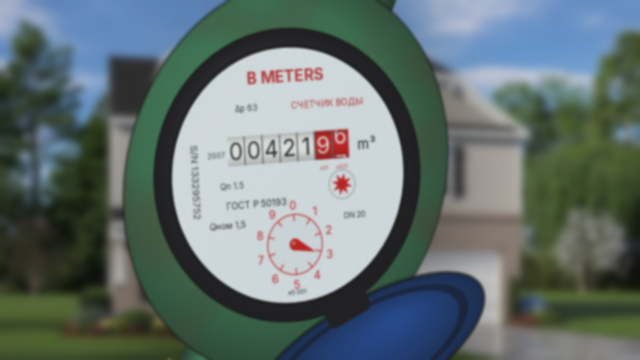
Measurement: 421.963 m³
